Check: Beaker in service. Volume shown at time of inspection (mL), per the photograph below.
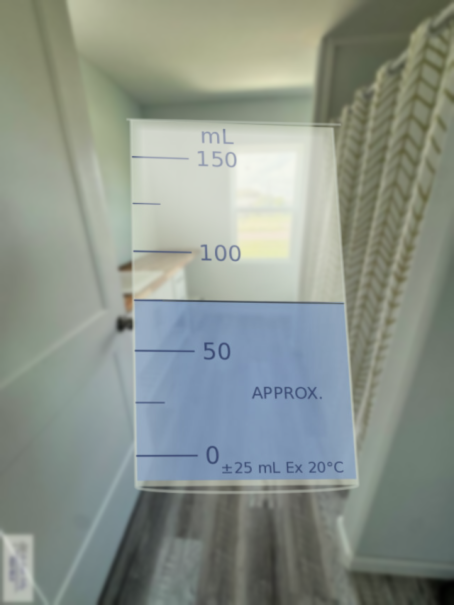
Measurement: 75 mL
